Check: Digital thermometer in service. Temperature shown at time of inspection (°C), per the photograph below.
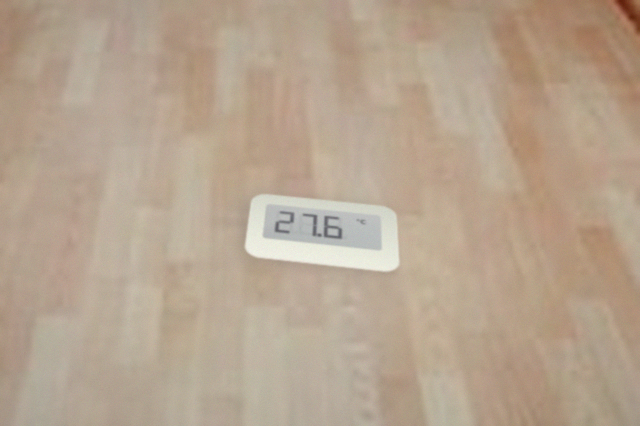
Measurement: 27.6 °C
